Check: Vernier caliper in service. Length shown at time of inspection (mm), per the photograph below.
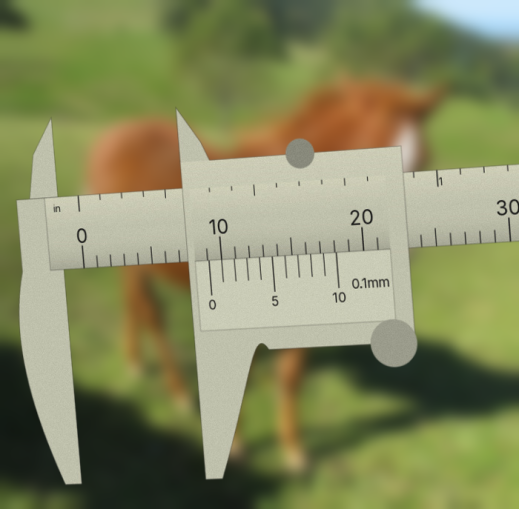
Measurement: 9.1 mm
